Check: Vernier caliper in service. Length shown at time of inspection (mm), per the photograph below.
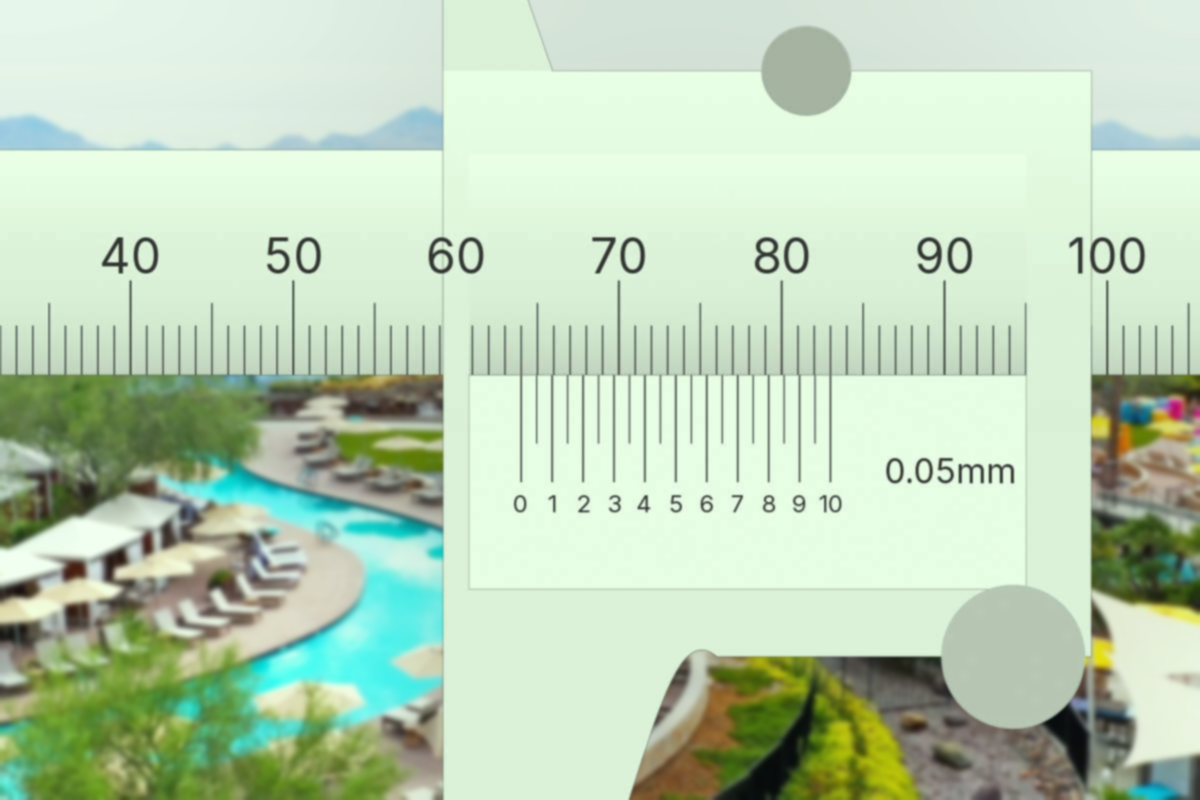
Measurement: 64.0 mm
